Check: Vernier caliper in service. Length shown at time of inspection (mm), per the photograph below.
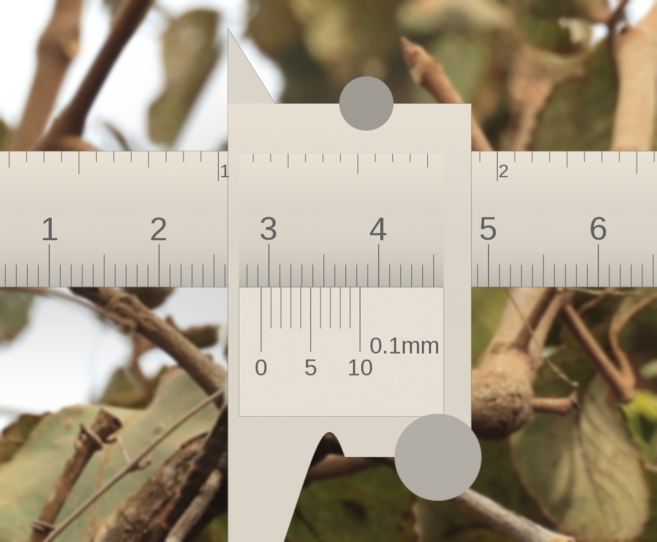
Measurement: 29.3 mm
